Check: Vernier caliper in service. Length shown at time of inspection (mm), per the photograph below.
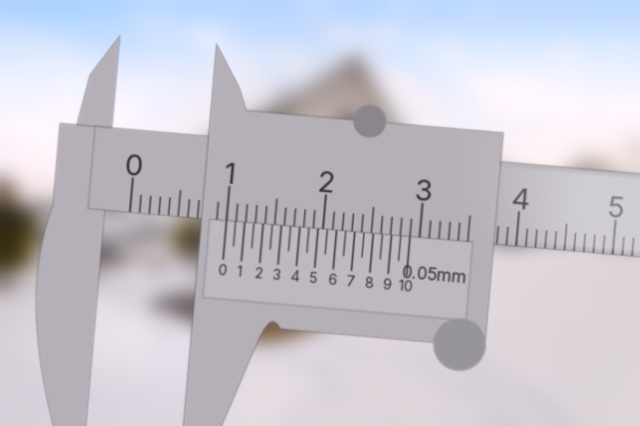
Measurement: 10.0 mm
